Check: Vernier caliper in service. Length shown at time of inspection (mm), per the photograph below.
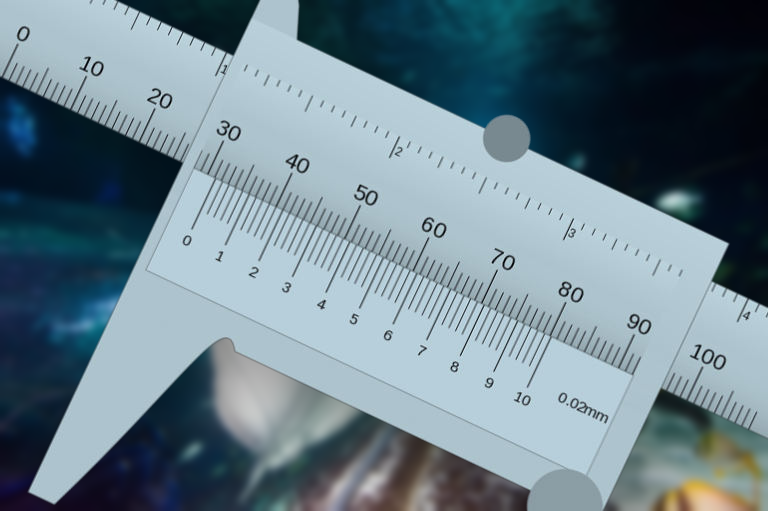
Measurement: 31.2 mm
